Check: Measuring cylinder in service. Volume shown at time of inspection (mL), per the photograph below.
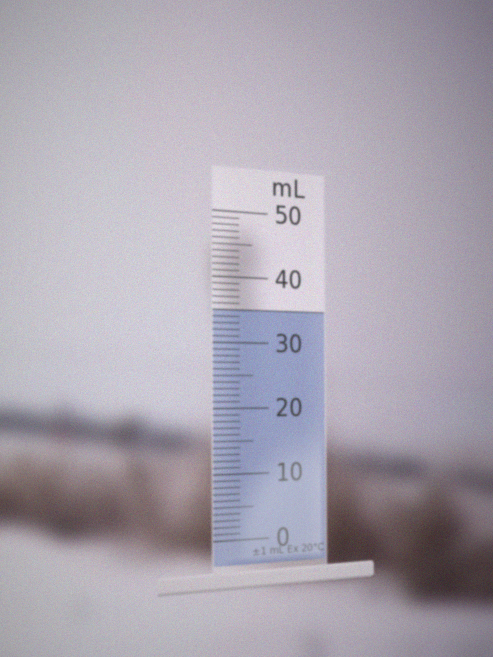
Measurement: 35 mL
